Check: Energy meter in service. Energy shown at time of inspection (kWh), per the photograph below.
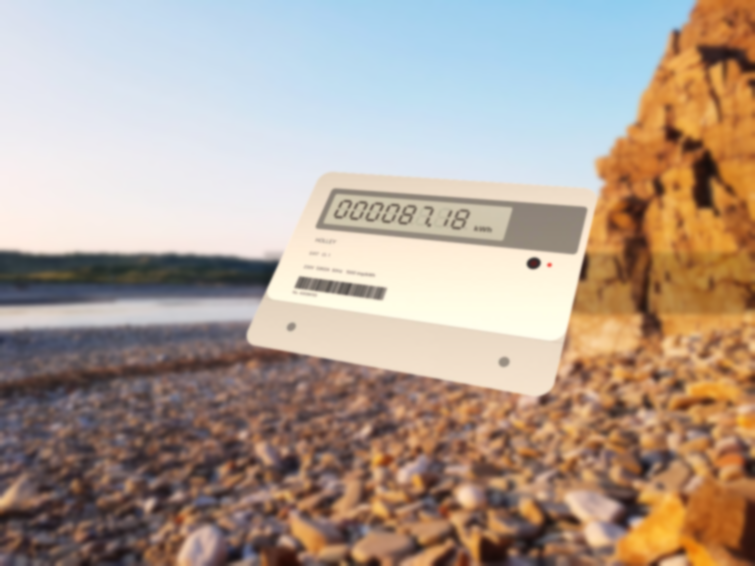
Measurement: 87.18 kWh
